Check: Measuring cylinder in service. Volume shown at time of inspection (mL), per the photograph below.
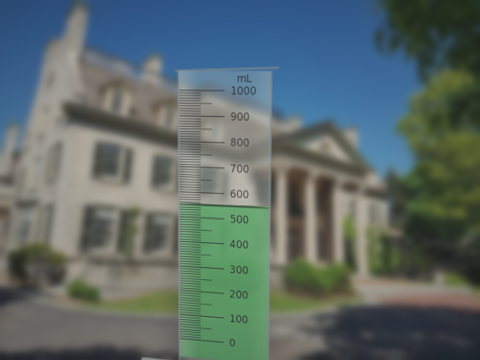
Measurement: 550 mL
